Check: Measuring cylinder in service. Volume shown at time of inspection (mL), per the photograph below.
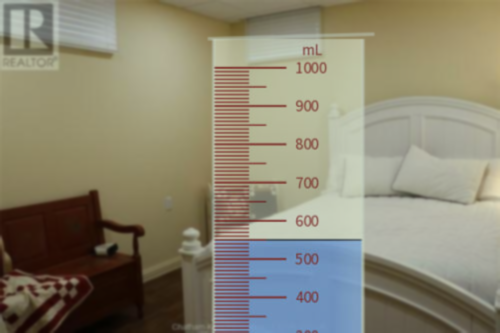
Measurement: 550 mL
